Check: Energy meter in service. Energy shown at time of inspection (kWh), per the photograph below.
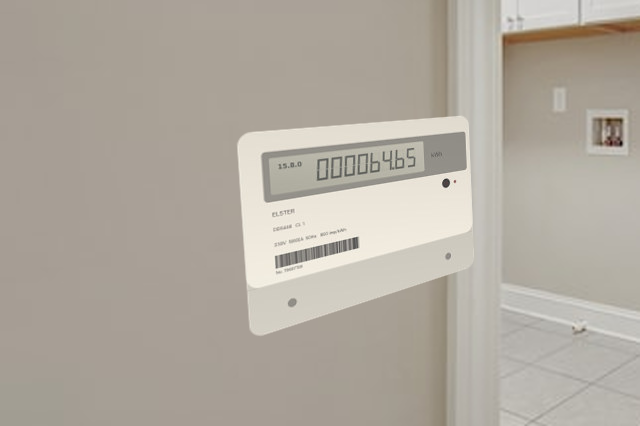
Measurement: 64.65 kWh
